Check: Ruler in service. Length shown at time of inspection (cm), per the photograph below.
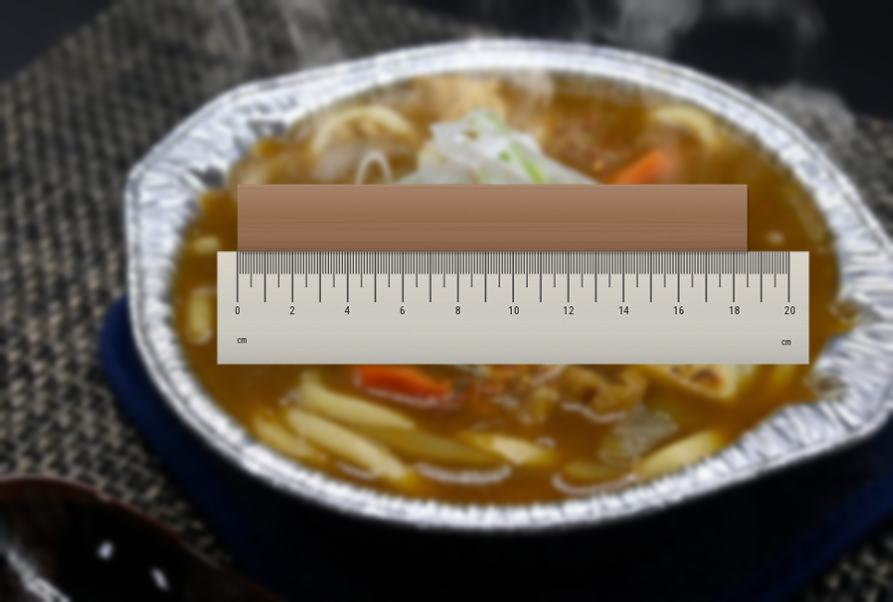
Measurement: 18.5 cm
